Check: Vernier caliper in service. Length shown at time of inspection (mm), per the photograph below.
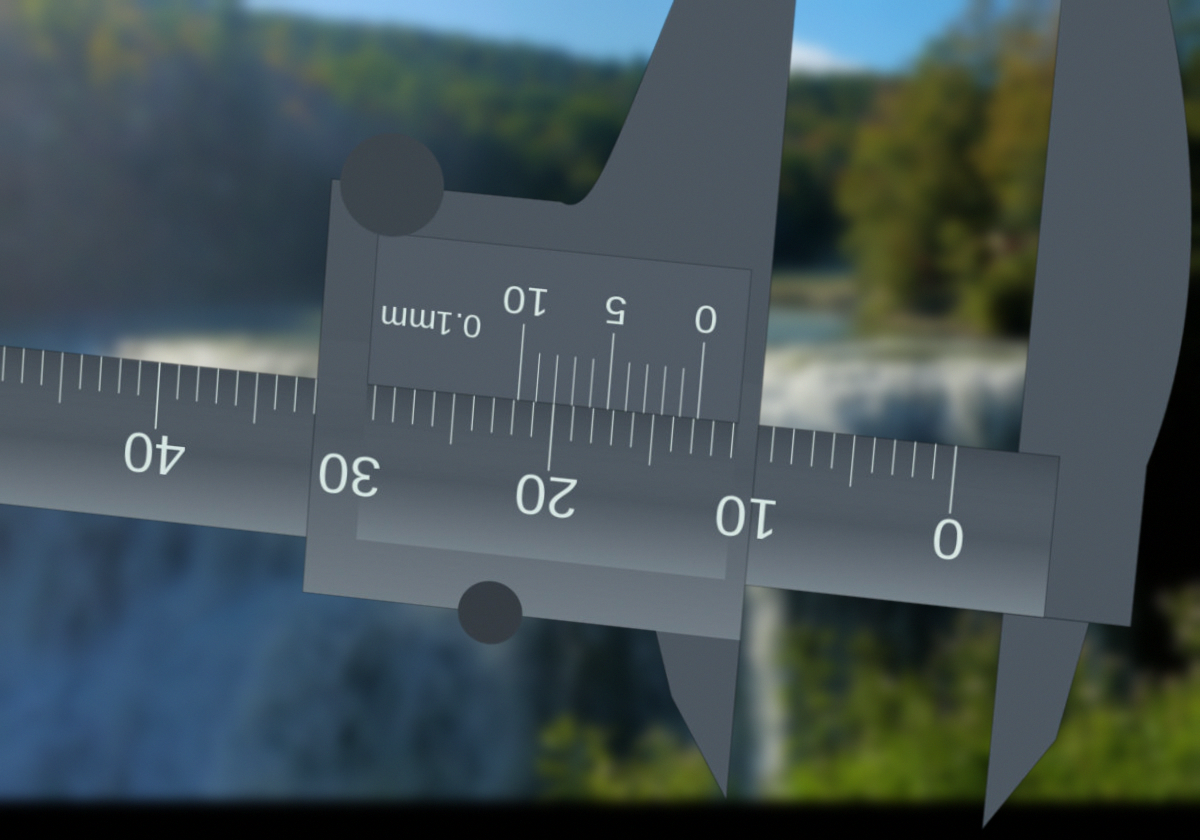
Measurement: 12.8 mm
